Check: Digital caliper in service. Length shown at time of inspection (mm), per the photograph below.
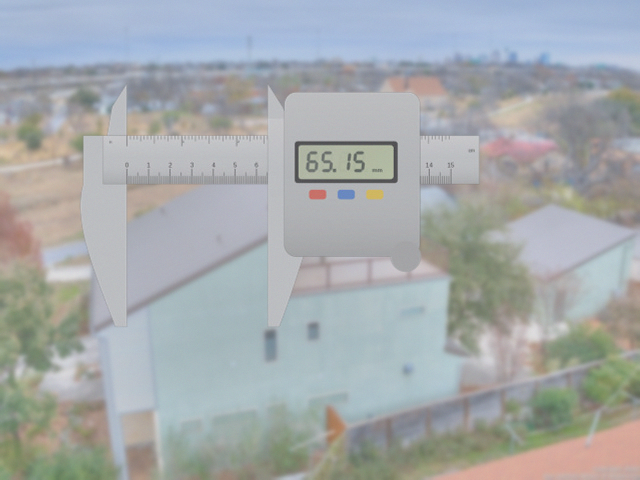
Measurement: 65.15 mm
